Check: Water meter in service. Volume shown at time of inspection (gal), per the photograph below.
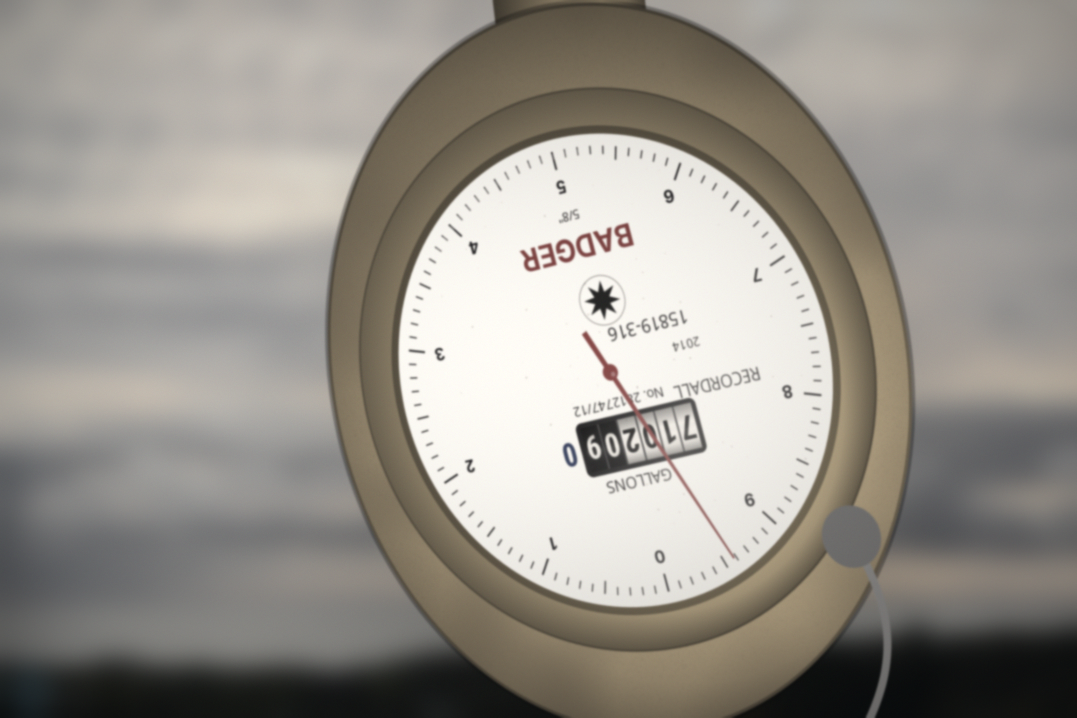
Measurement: 7102089.4 gal
